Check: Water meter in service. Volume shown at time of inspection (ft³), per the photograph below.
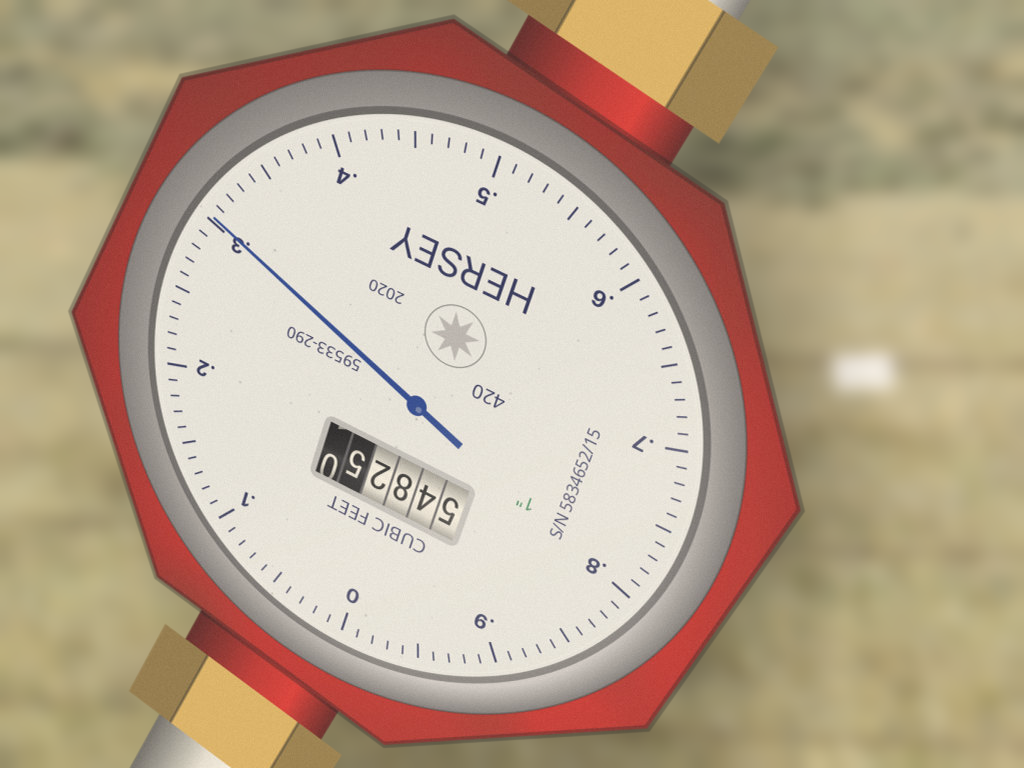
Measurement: 548250.30 ft³
